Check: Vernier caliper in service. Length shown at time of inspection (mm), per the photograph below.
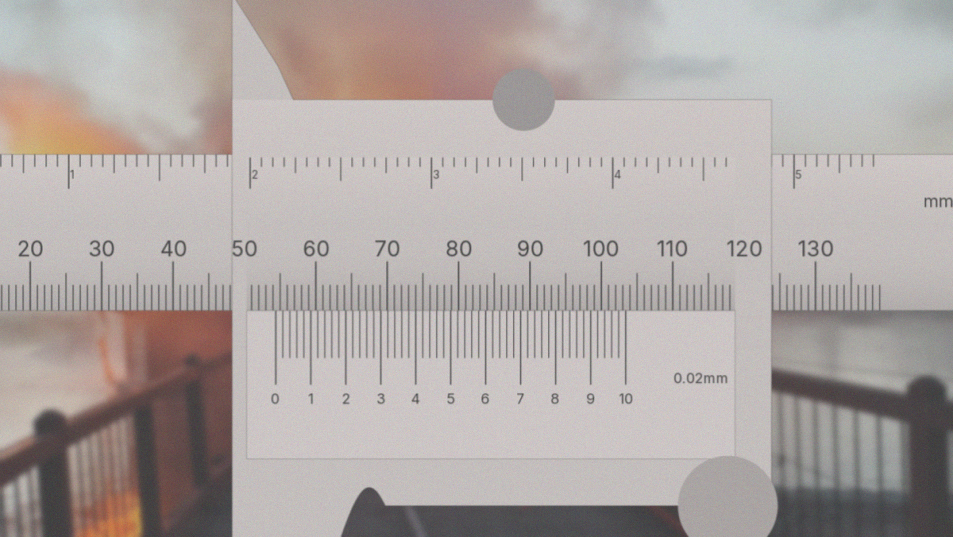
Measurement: 54.4 mm
